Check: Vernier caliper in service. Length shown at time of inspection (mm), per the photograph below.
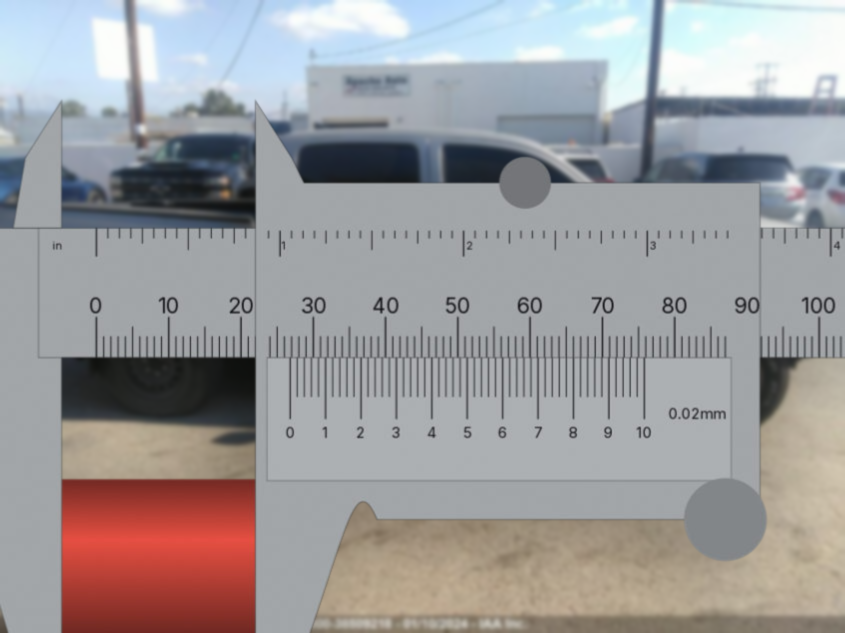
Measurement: 26.8 mm
